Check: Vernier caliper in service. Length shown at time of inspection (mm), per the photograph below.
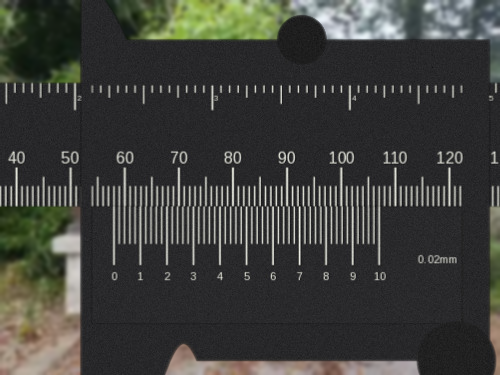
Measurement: 58.0 mm
